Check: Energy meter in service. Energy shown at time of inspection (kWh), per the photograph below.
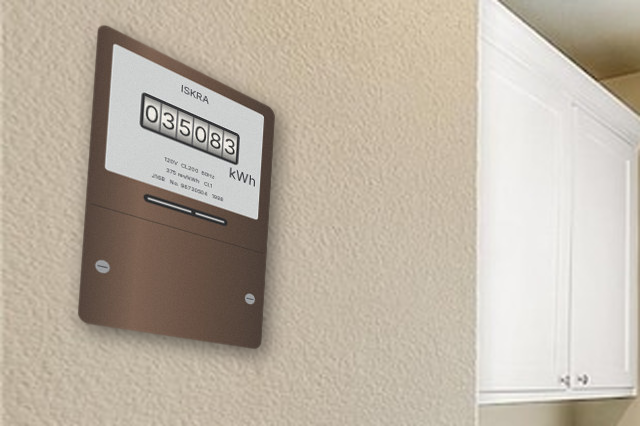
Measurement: 35083 kWh
